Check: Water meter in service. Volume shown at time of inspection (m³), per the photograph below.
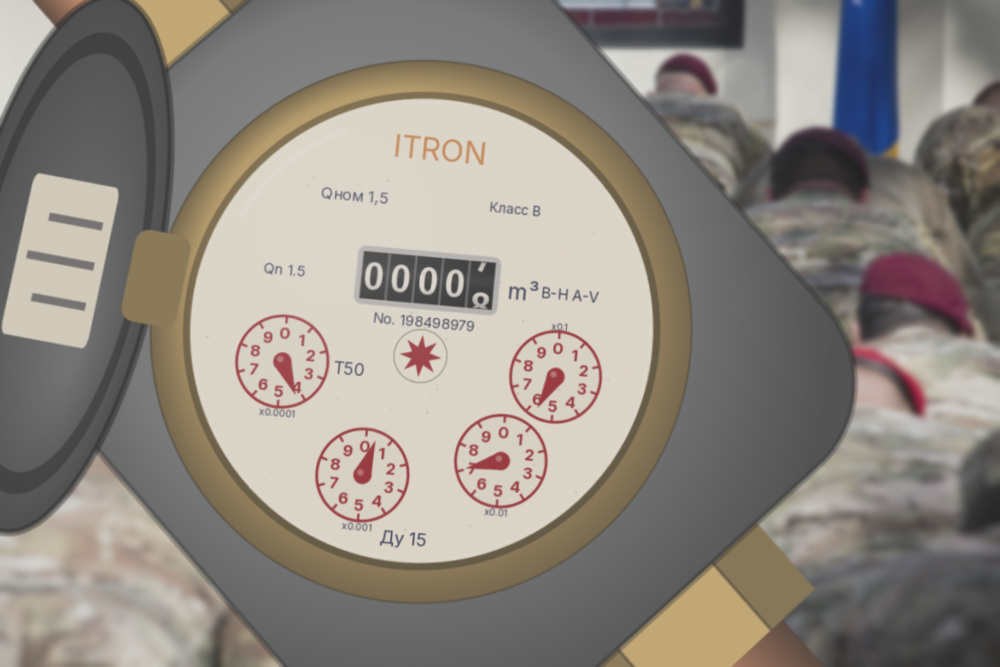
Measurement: 7.5704 m³
